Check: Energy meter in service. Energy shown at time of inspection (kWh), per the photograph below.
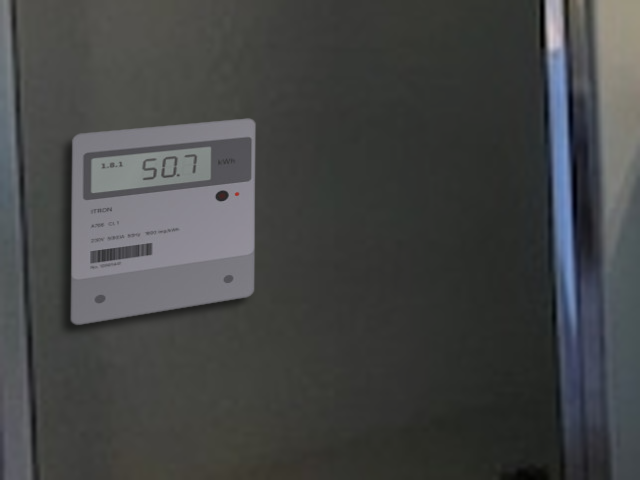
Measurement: 50.7 kWh
